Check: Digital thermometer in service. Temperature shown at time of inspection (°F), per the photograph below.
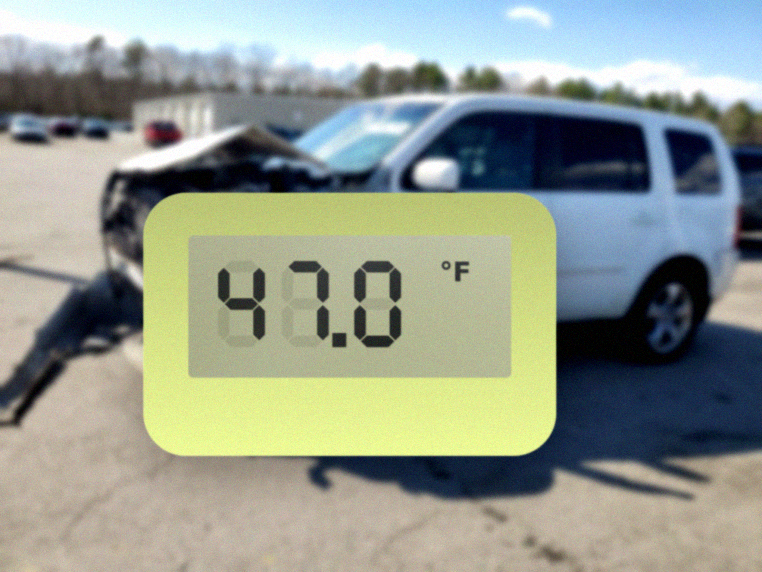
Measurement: 47.0 °F
